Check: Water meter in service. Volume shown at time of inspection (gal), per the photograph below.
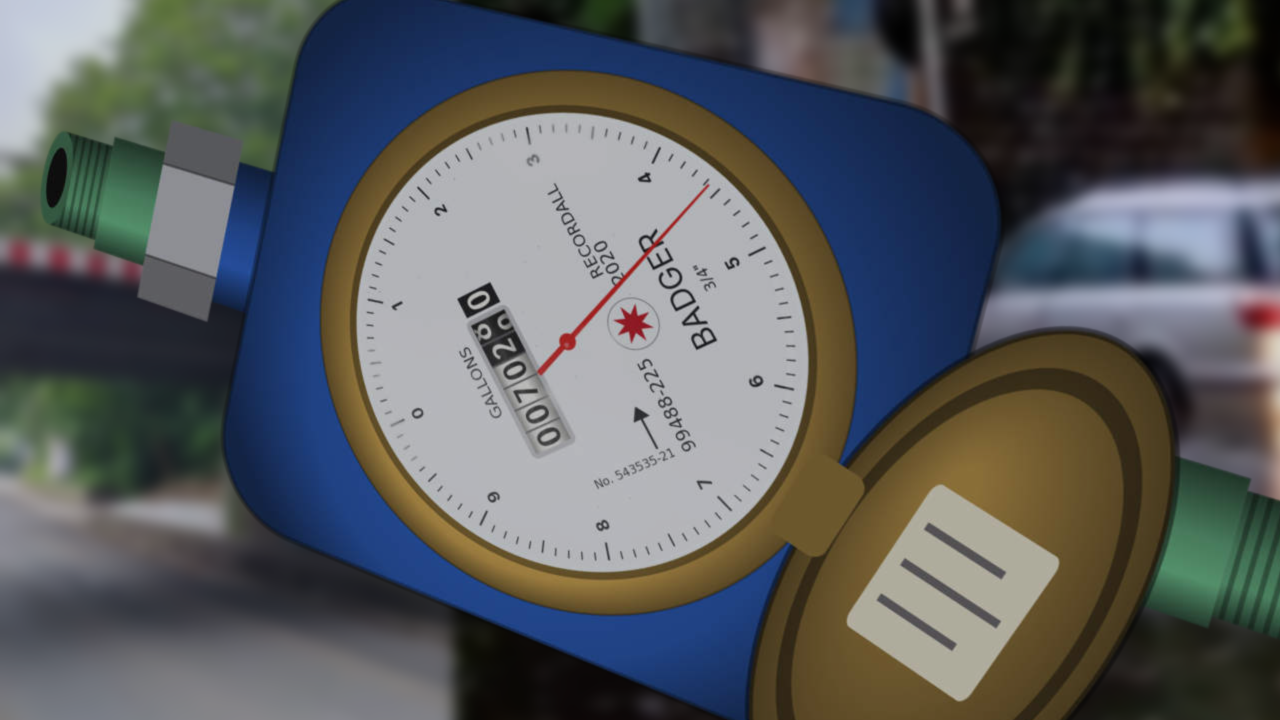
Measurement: 70284.4 gal
